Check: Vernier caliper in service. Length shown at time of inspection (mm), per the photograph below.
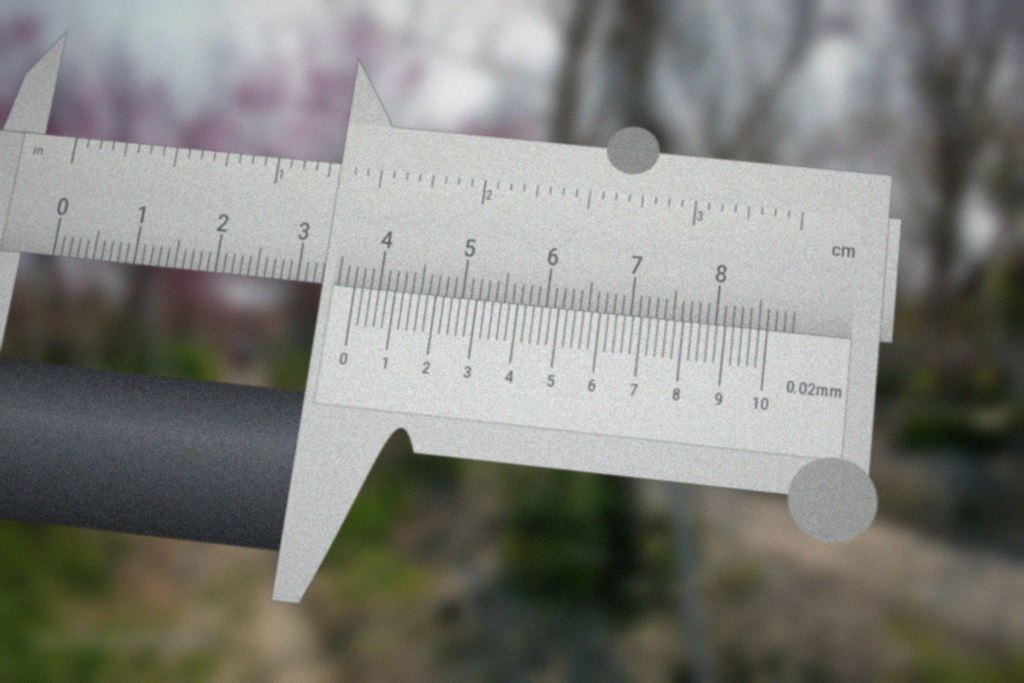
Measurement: 37.0 mm
